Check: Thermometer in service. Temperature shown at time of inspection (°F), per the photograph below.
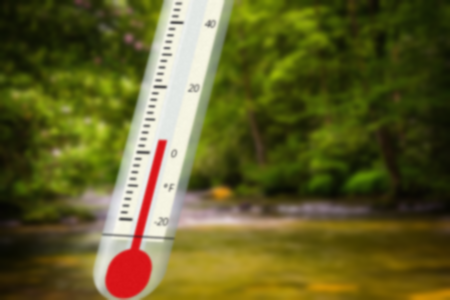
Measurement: 4 °F
